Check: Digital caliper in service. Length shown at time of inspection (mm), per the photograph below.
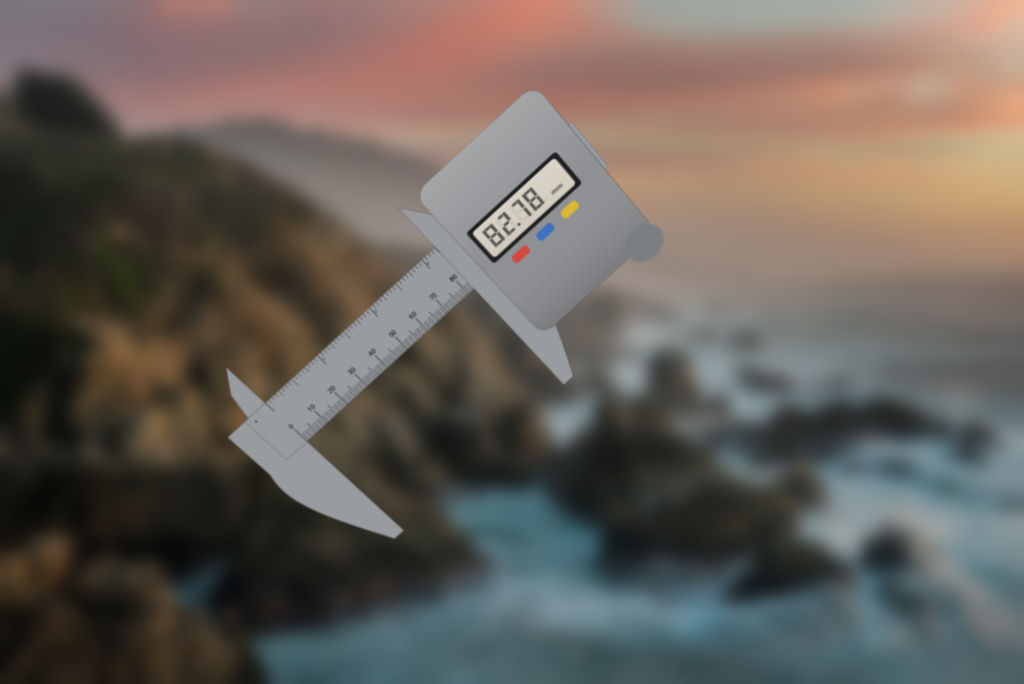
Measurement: 82.78 mm
